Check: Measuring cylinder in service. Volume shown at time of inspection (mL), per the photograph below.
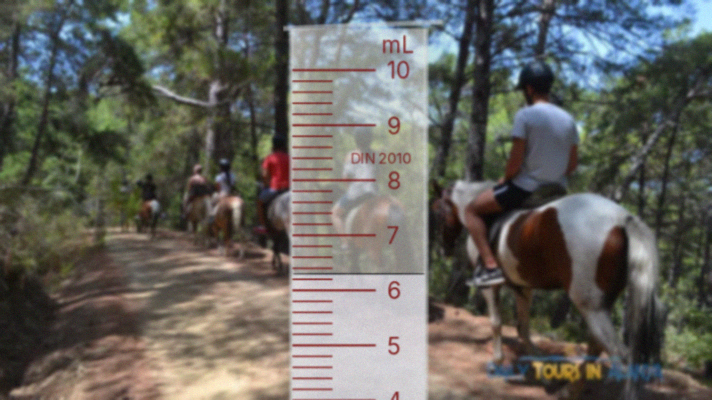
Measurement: 6.3 mL
